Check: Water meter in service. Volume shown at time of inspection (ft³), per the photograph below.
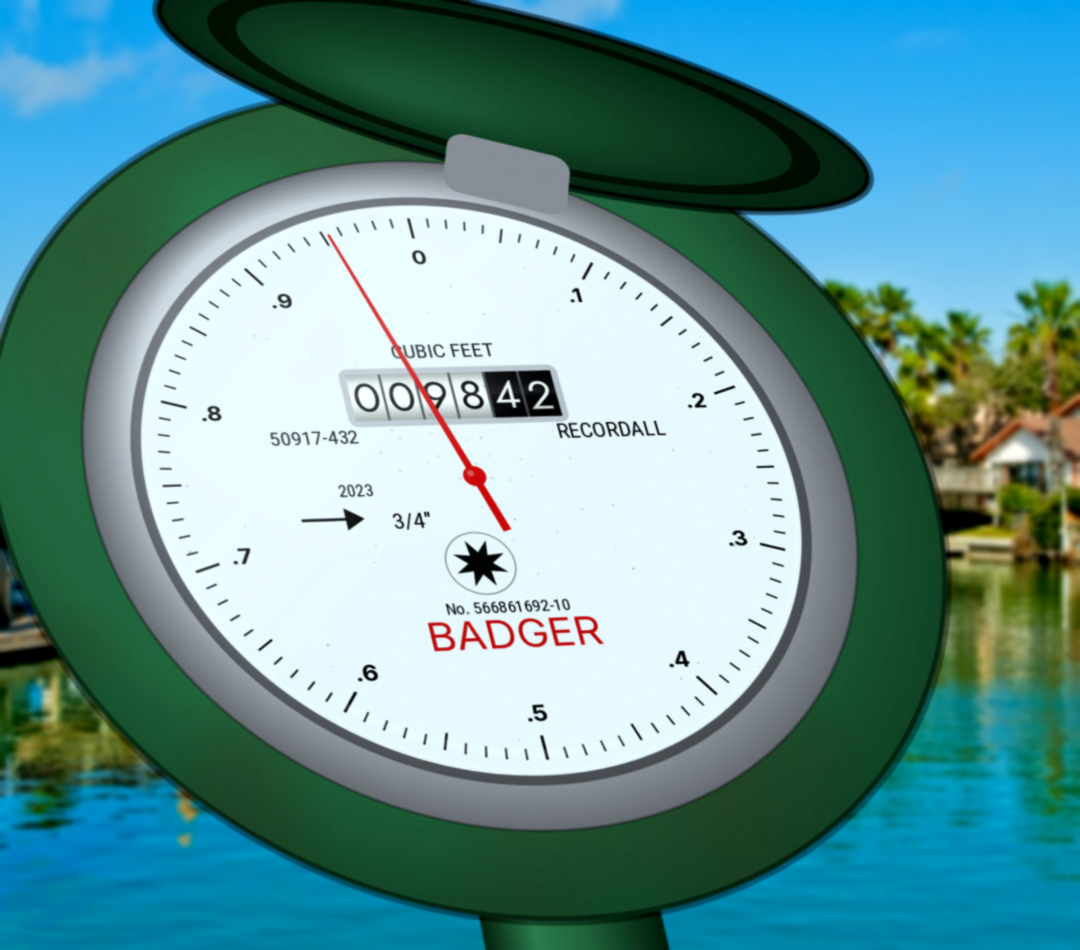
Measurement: 9841.95 ft³
